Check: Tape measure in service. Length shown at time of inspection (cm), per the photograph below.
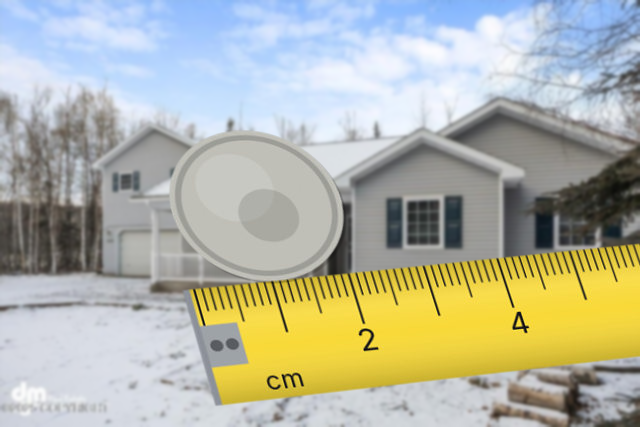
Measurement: 2.2 cm
